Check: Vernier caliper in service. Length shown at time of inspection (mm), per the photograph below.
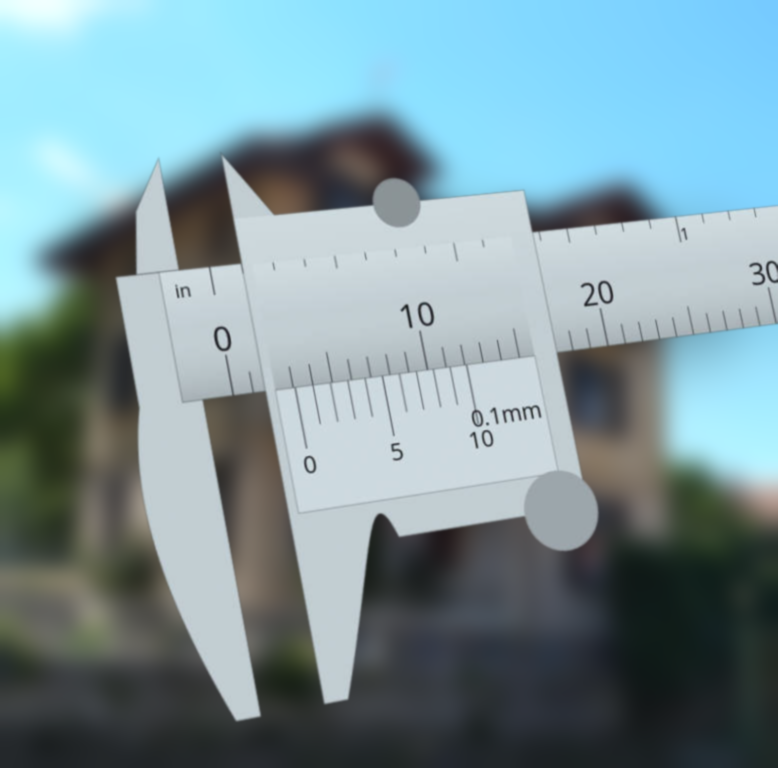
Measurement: 3.1 mm
